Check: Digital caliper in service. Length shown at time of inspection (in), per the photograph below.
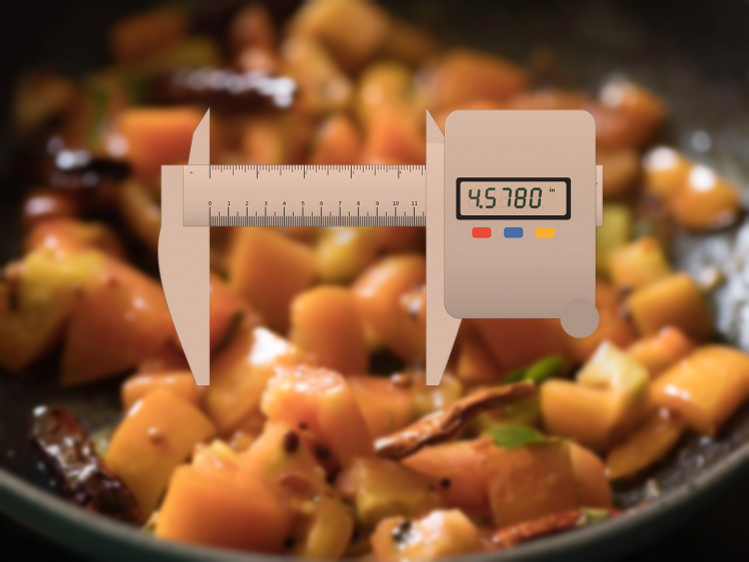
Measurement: 4.5780 in
